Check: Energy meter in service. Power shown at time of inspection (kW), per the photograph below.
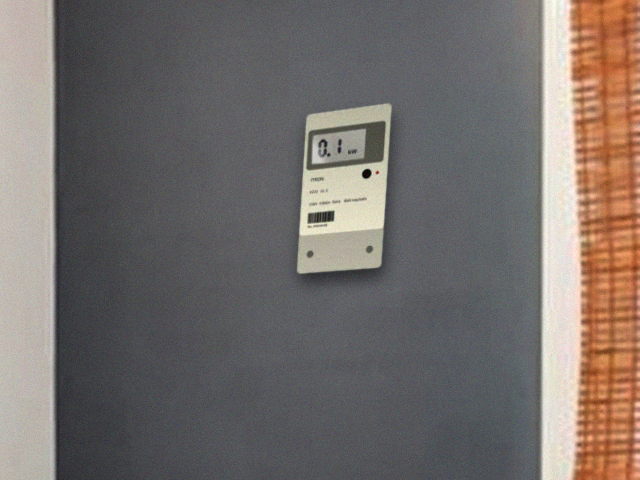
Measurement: 0.1 kW
